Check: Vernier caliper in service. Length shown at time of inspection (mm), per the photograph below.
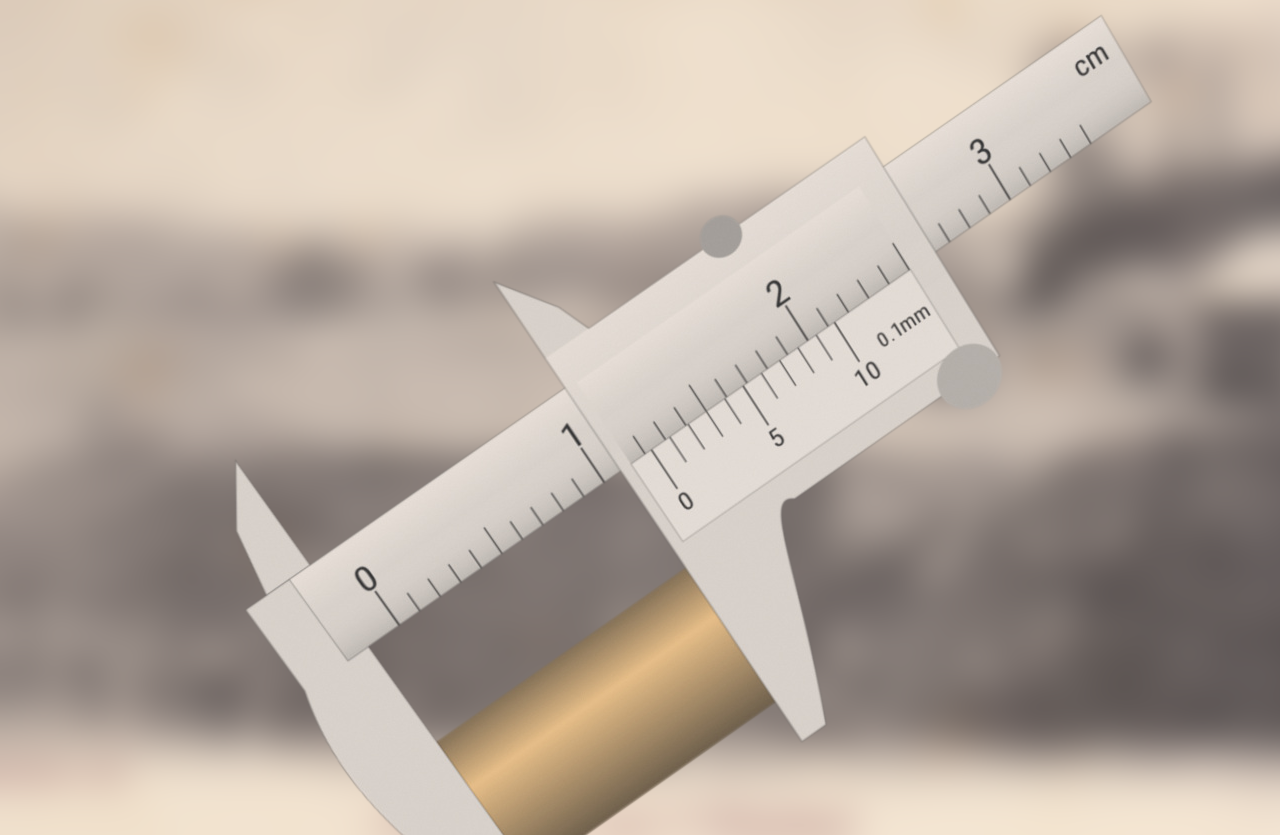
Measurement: 12.3 mm
